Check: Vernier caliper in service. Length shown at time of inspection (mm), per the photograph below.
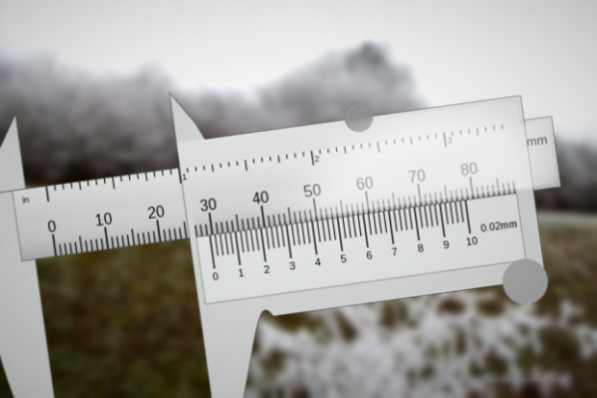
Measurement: 29.5 mm
